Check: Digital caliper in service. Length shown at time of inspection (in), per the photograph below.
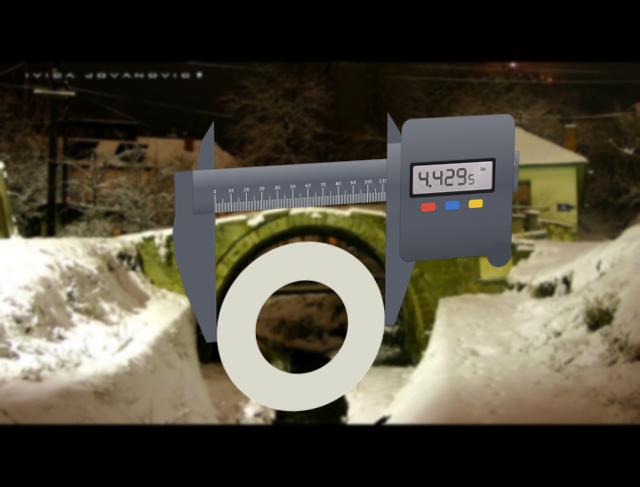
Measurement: 4.4295 in
